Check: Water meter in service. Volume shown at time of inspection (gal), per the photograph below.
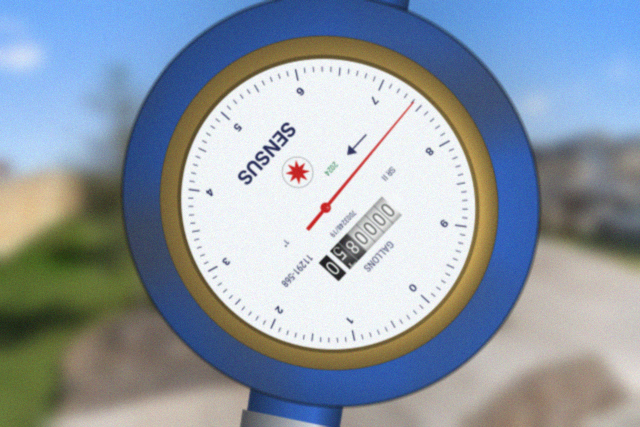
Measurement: 847.4 gal
